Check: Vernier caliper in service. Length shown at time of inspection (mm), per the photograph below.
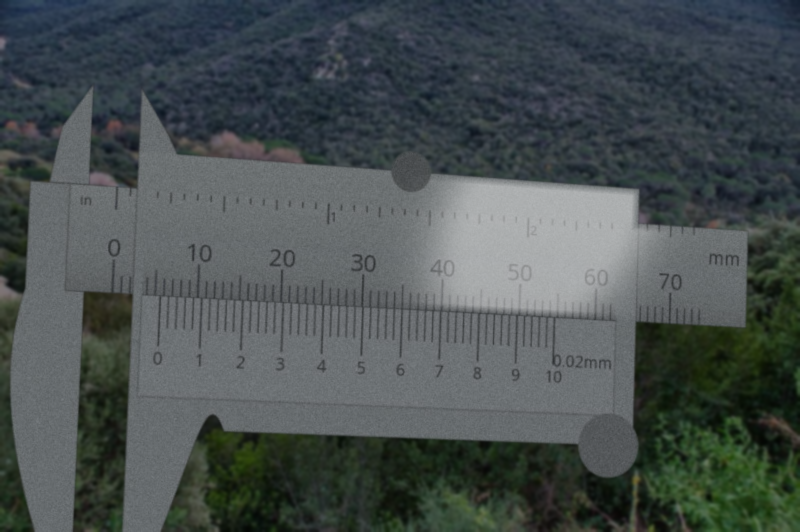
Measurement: 5.6 mm
